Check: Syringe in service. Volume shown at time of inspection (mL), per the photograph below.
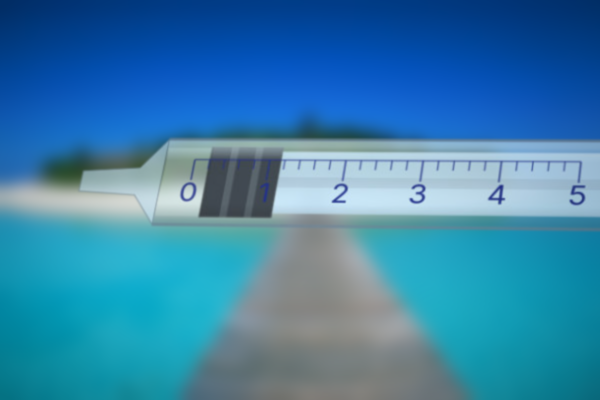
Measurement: 0.2 mL
